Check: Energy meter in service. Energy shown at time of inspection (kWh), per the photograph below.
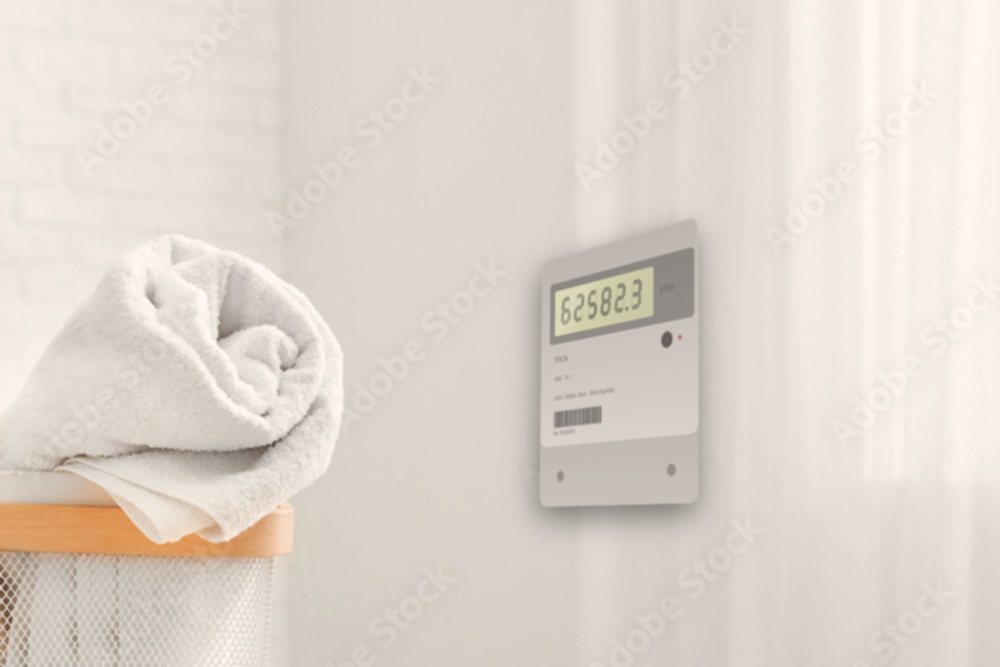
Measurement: 62582.3 kWh
